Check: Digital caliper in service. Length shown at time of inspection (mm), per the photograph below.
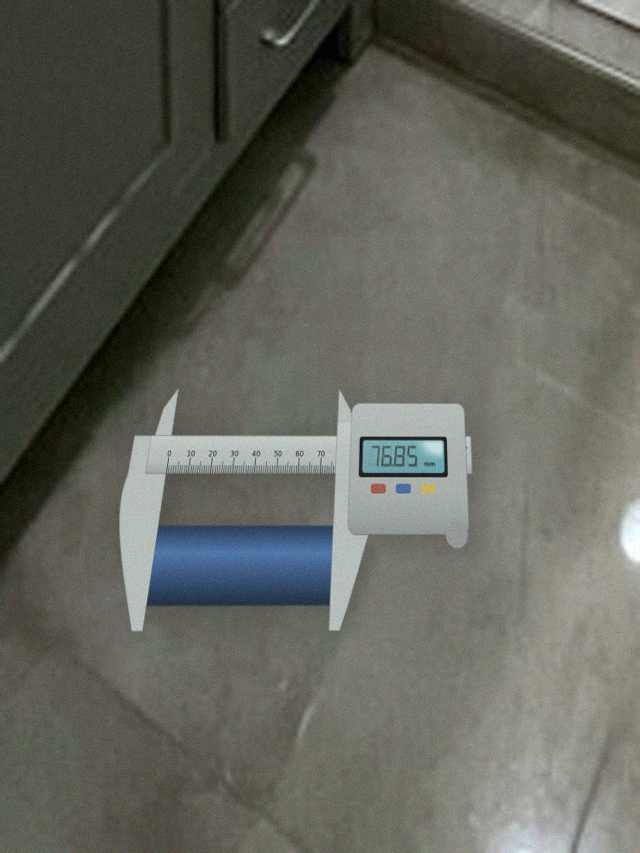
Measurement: 76.85 mm
